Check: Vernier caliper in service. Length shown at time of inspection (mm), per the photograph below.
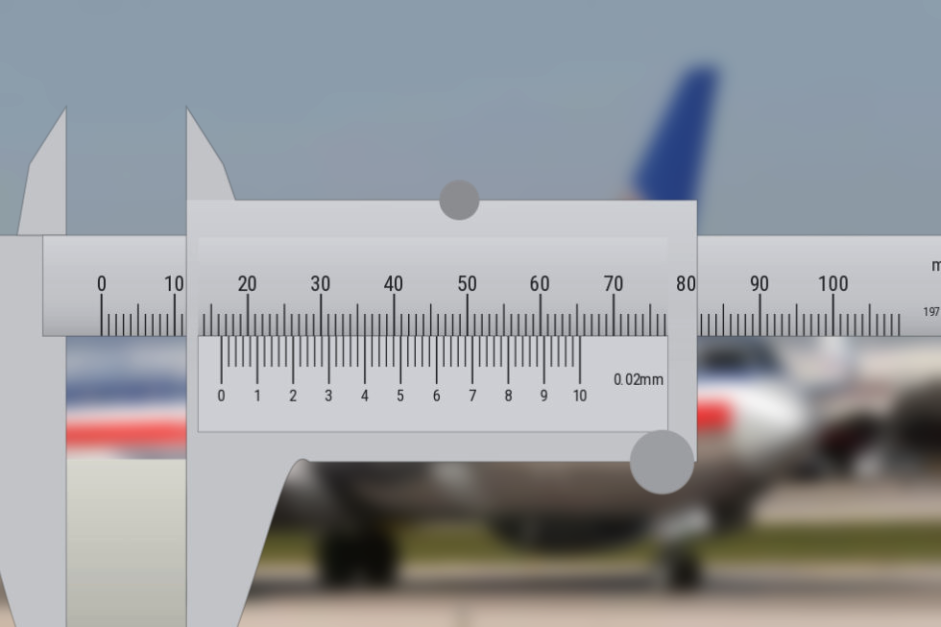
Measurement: 16.4 mm
